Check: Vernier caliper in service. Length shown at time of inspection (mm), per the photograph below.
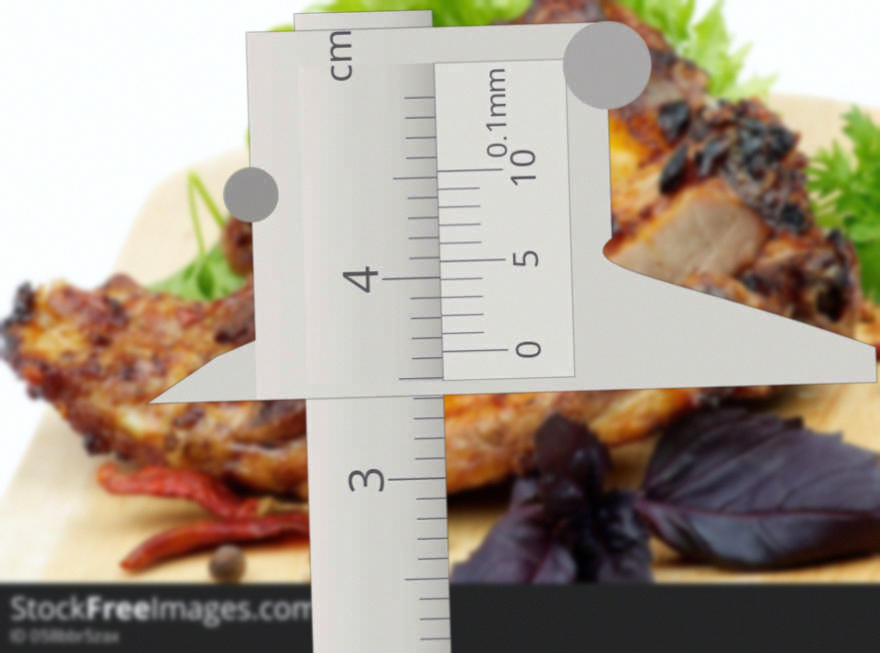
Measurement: 36.3 mm
